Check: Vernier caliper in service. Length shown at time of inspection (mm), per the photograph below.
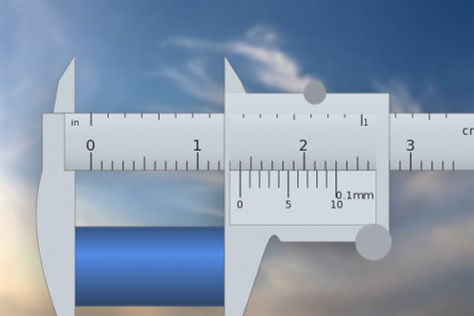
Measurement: 14.0 mm
